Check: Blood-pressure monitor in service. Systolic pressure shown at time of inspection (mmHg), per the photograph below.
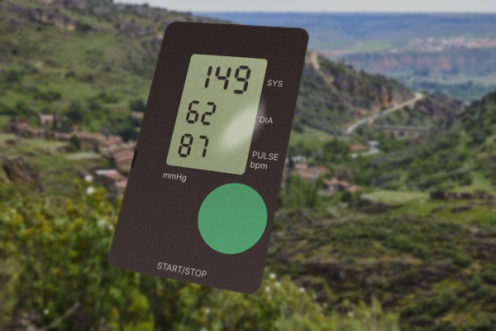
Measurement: 149 mmHg
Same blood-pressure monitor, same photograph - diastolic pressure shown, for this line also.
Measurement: 62 mmHg
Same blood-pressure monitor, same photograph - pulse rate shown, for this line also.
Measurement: 87 bpm
